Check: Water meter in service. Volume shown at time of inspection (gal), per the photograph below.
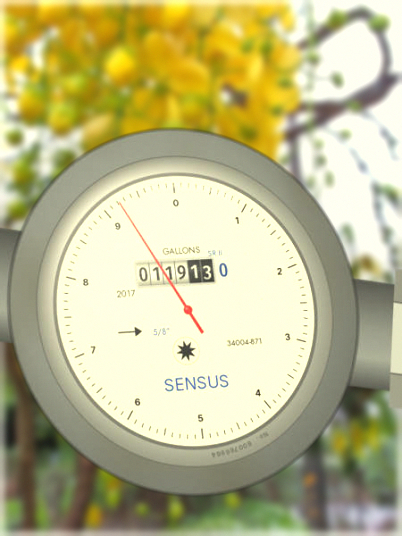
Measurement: 119129.2 gal
